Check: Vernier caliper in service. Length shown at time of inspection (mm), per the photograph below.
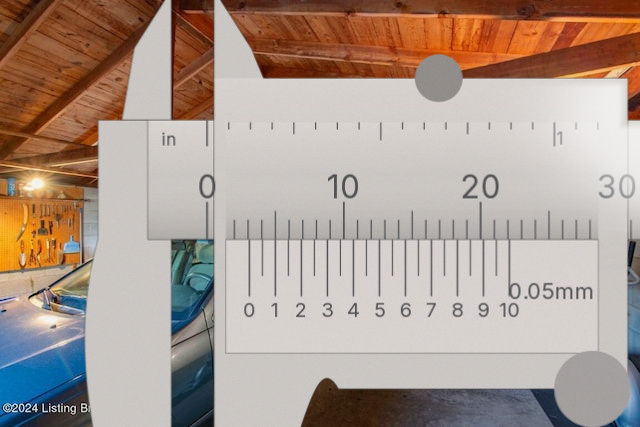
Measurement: 3.1 mm
